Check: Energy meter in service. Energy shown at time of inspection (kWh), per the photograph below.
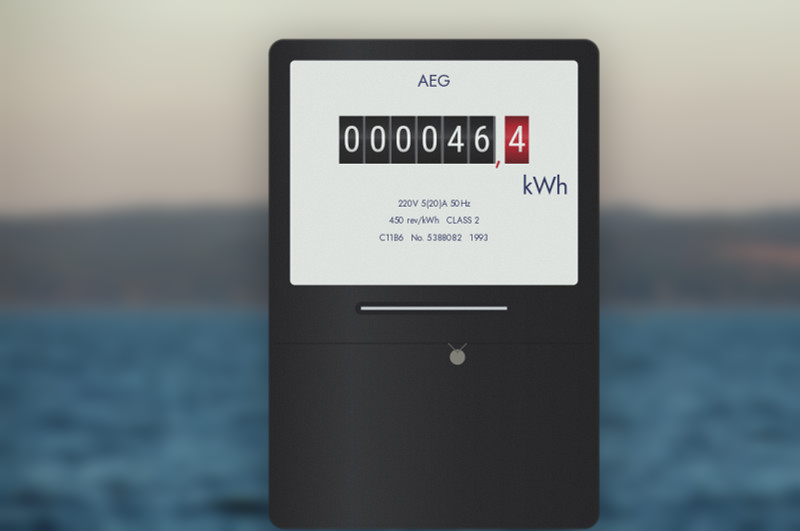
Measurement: 46.4 kWh
